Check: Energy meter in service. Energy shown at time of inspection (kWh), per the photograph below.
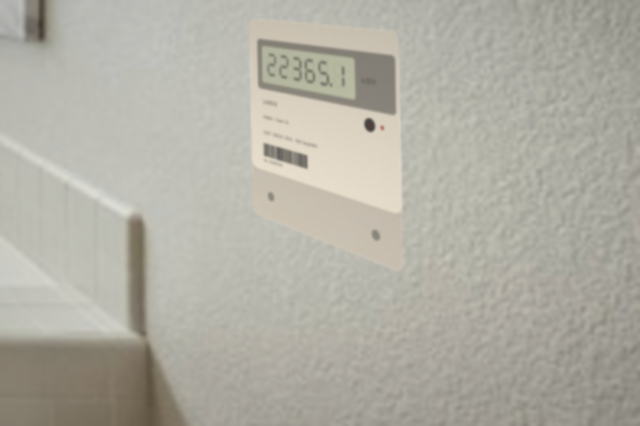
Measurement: 22365.1 kWh
